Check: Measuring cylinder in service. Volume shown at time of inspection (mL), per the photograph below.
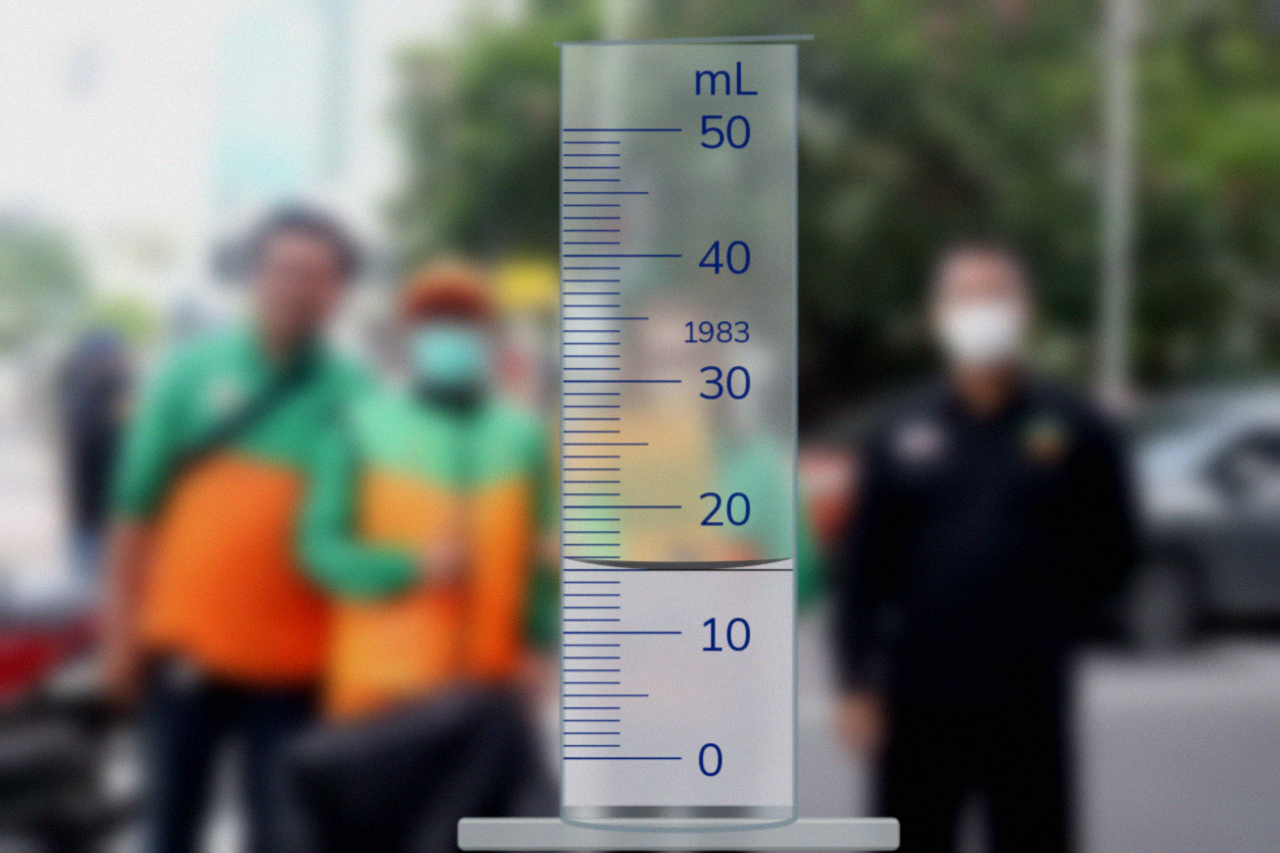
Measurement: 15 mL
